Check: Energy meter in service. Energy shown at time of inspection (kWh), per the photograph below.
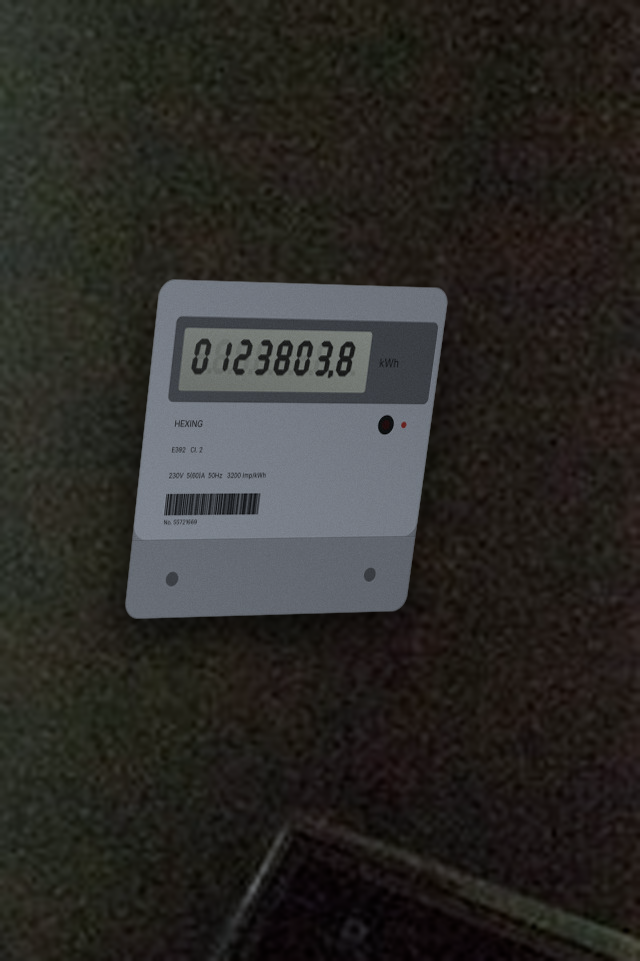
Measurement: 123803.8 kWh
